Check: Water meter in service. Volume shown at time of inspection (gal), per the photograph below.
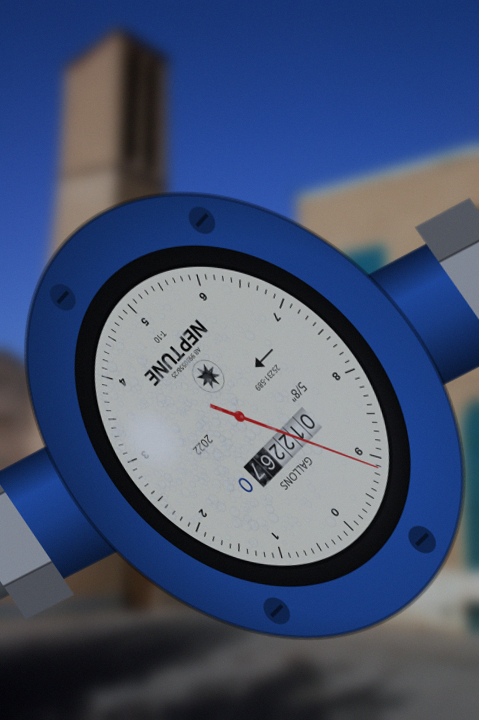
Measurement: 122669.1 gal
